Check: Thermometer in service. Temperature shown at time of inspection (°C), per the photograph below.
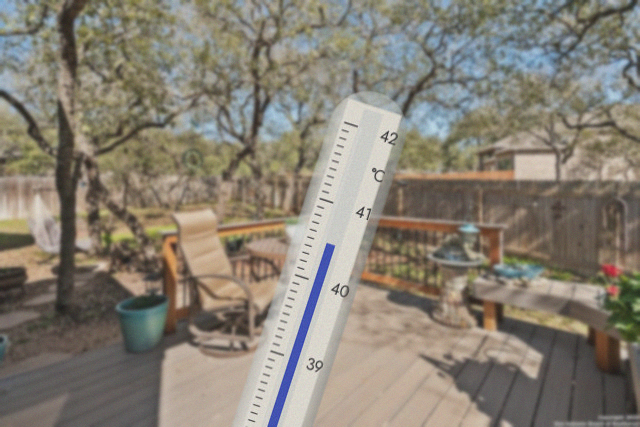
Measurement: 40.5 °C
